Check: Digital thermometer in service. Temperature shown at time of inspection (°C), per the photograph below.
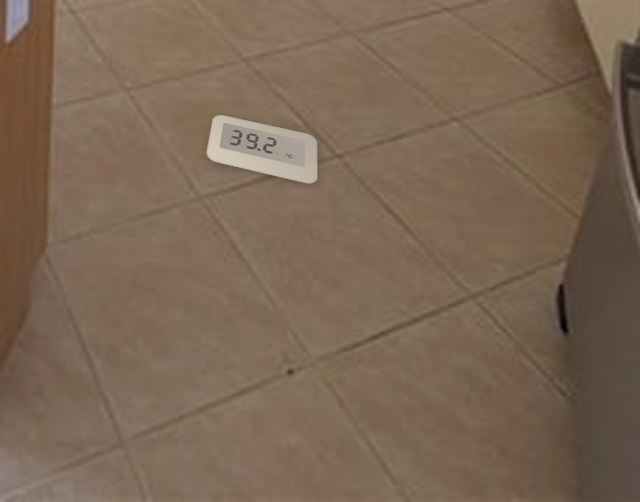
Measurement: 39.2 °C
